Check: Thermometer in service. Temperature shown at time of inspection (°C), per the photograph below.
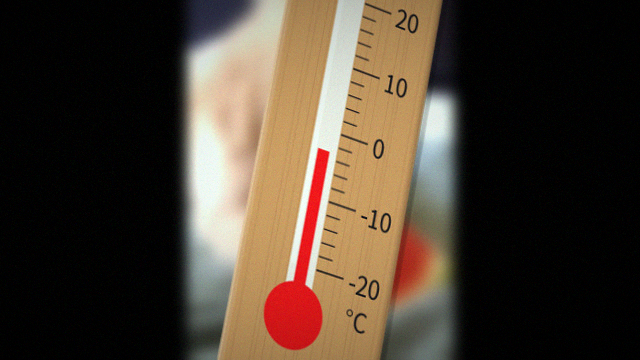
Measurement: -3 °C
